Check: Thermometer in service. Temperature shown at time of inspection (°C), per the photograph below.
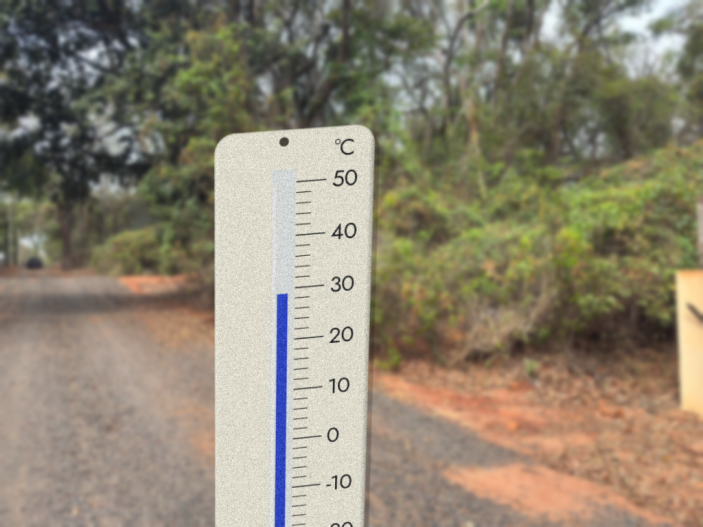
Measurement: 29 °C
